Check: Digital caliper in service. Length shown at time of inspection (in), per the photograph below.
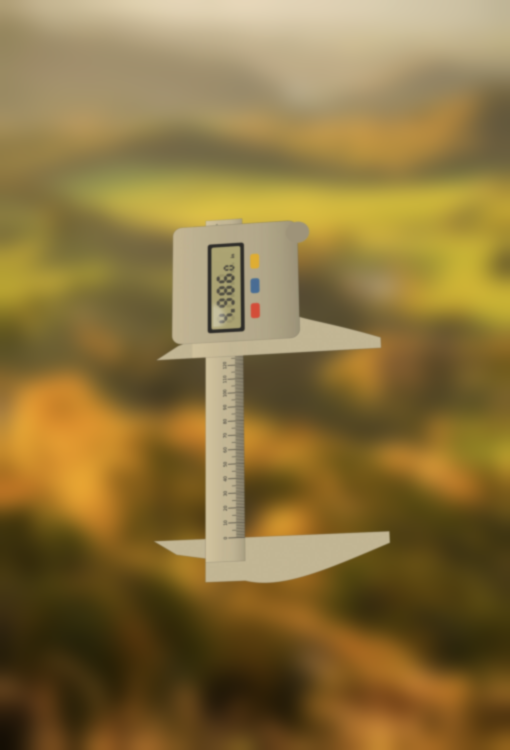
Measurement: 4.9860 in
